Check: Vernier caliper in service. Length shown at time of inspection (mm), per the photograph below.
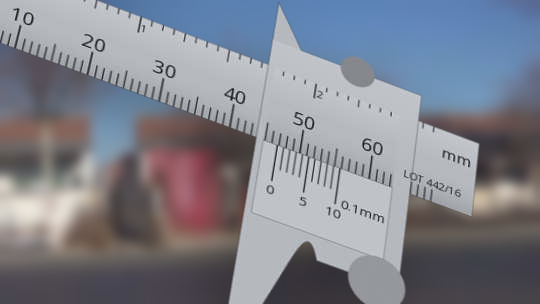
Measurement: 46.8 mm
